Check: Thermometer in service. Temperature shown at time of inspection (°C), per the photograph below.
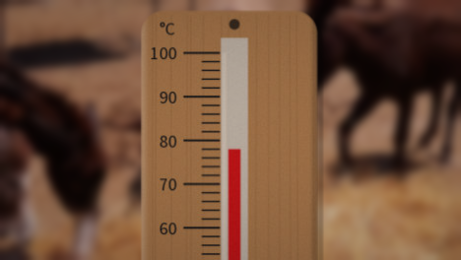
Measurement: 78 °C
